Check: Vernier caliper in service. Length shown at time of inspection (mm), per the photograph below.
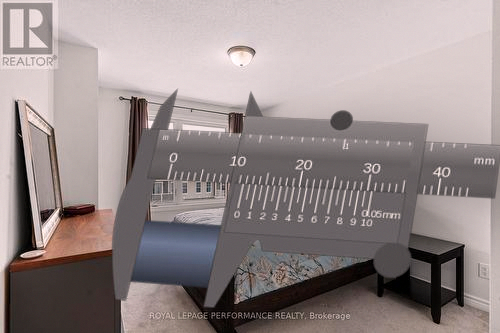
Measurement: 11.6 mm
